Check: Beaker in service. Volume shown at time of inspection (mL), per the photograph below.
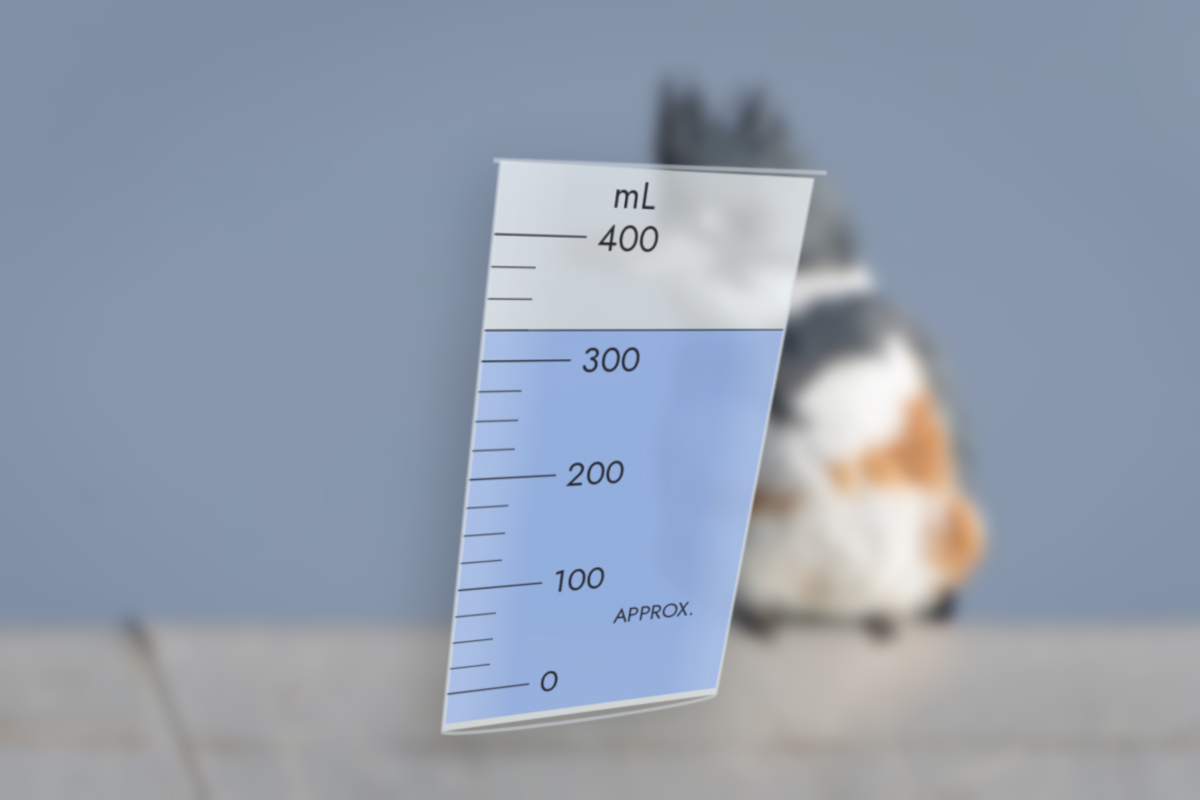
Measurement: 325 mL
